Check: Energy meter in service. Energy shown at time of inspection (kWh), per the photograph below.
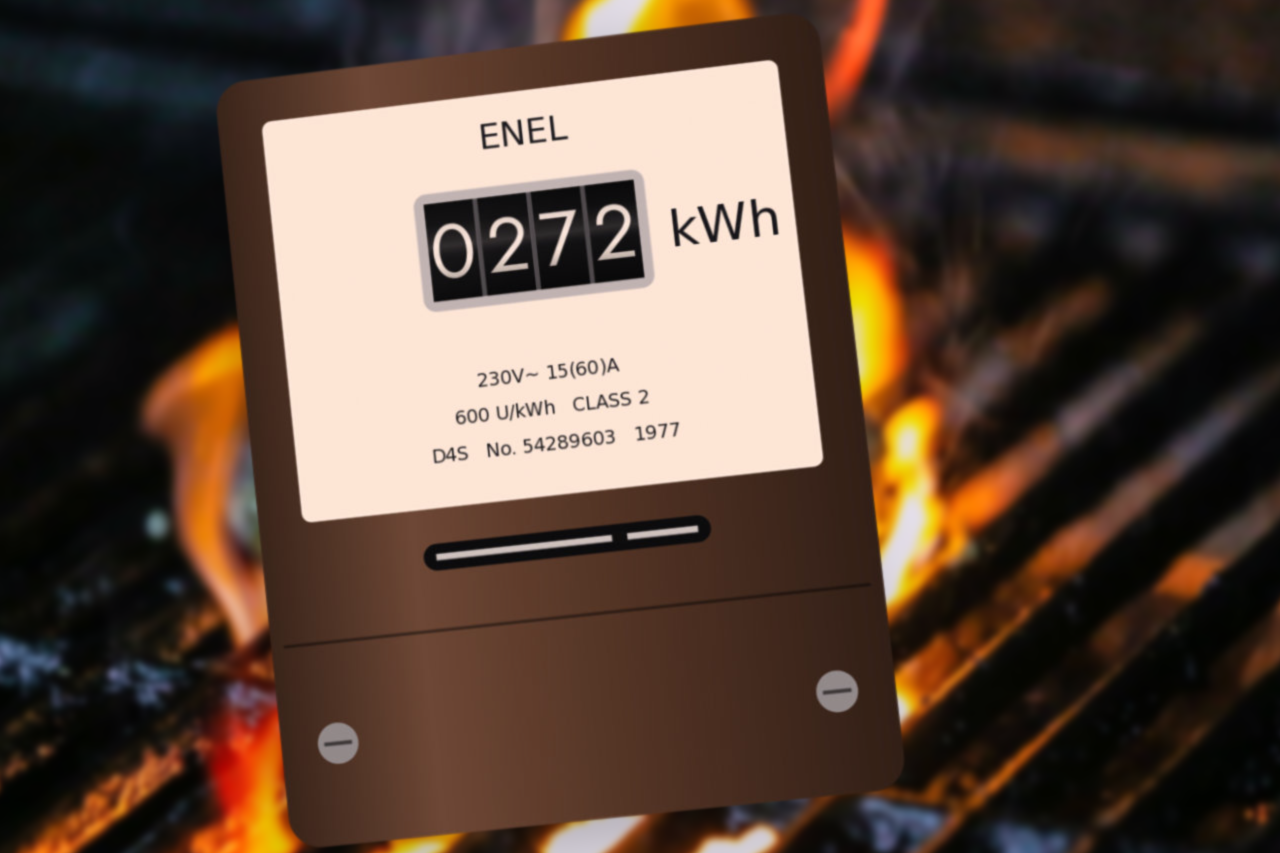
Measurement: 272 kWh
